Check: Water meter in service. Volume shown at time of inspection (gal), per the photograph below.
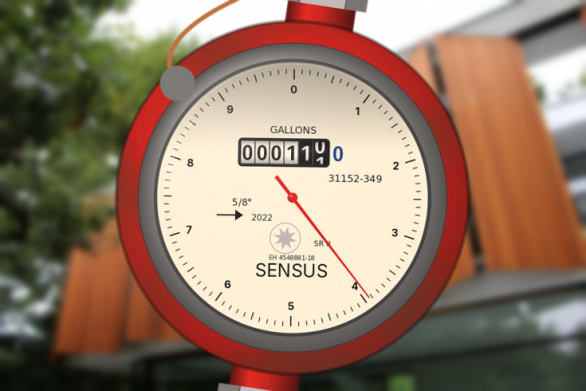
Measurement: 1103.9 gal
